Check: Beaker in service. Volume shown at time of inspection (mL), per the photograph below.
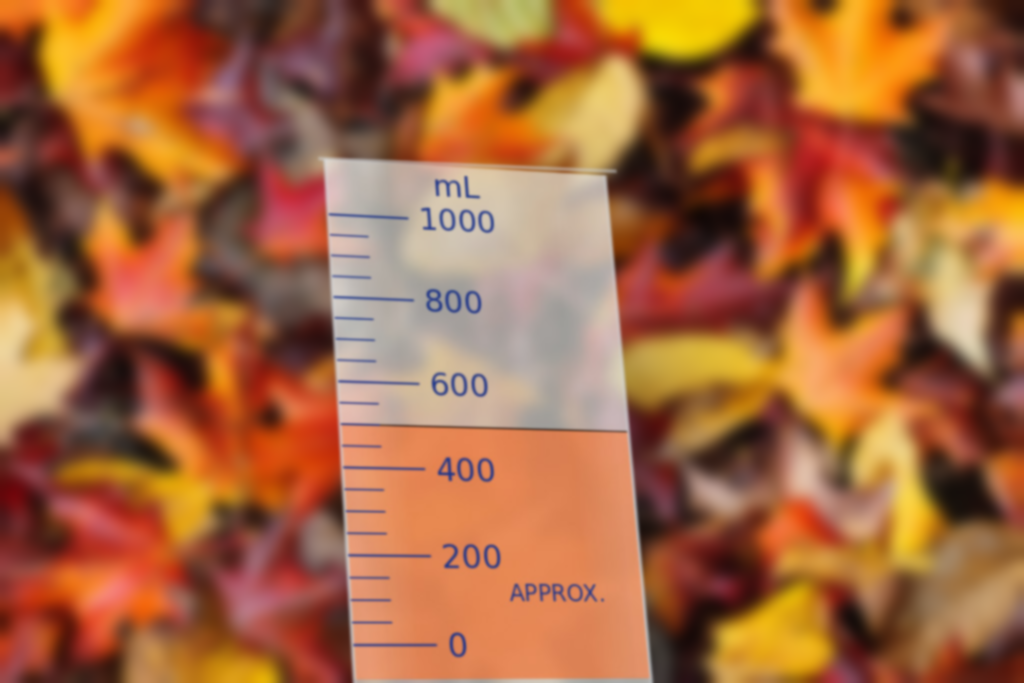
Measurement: 500 mL
